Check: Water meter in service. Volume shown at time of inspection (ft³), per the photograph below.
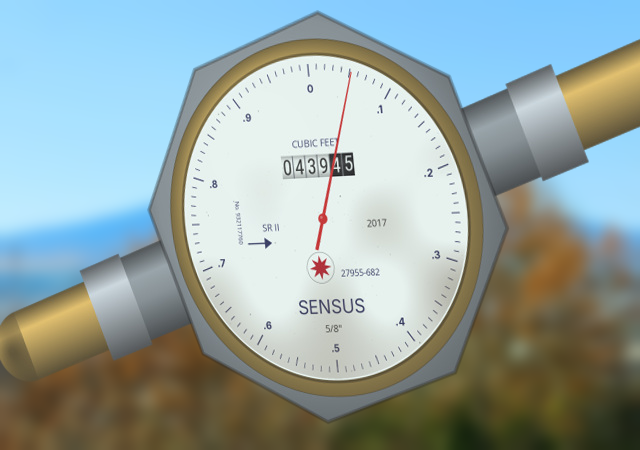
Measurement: 43945.05 ft³
